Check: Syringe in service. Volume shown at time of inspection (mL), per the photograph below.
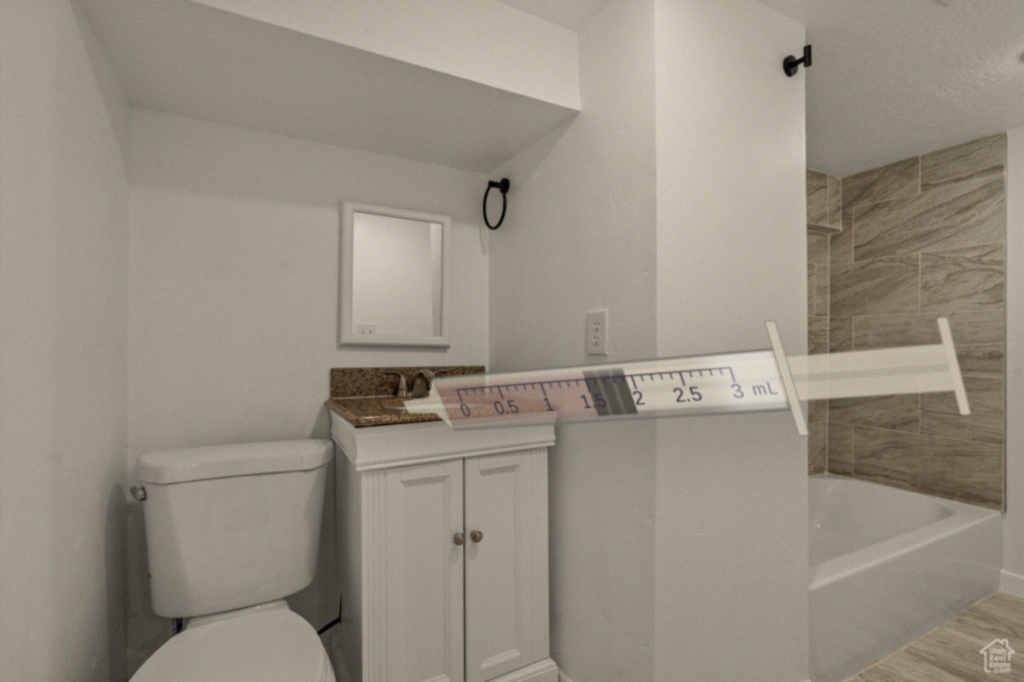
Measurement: 1.5 mL
